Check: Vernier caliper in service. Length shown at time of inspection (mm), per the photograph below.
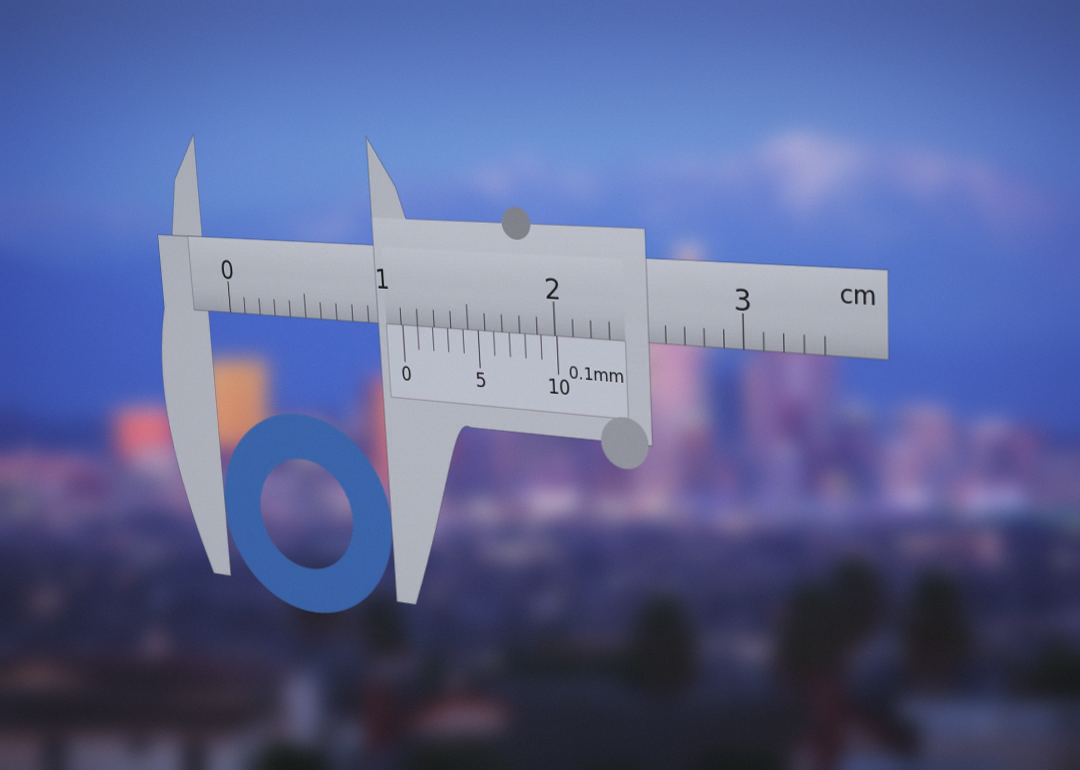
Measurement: 11.1 mm
